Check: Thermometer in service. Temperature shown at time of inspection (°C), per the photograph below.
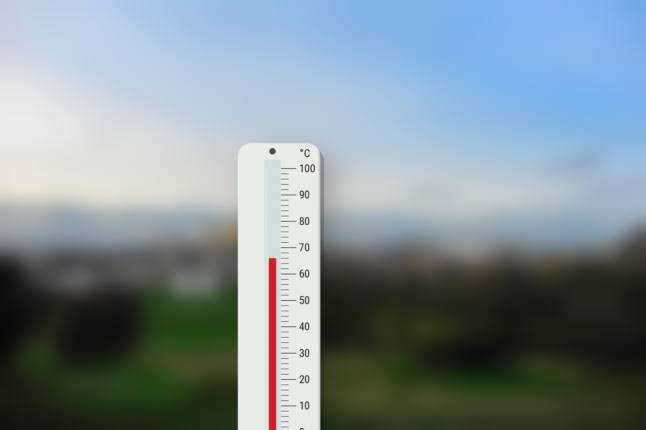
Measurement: 66 °C
